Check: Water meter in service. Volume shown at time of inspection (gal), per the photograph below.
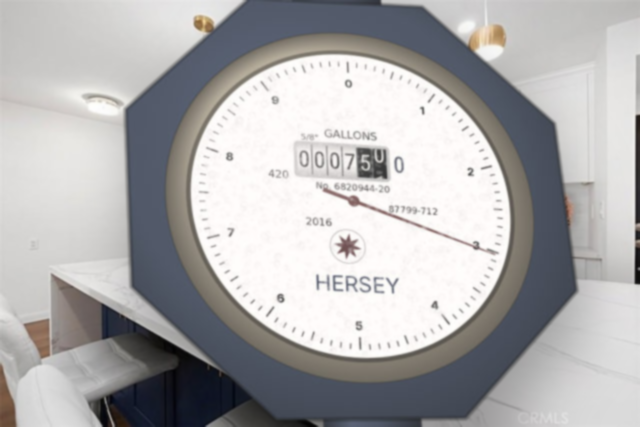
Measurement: 7503.0 gal
